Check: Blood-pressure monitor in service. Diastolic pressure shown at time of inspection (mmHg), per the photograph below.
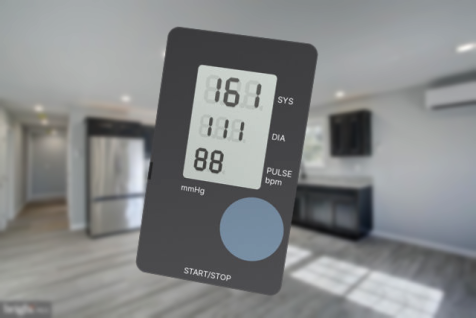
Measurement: 111 mmHg
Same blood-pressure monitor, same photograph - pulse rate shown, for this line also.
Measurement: 88 bpm
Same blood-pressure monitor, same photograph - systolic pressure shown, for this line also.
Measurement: 161 mmHg
